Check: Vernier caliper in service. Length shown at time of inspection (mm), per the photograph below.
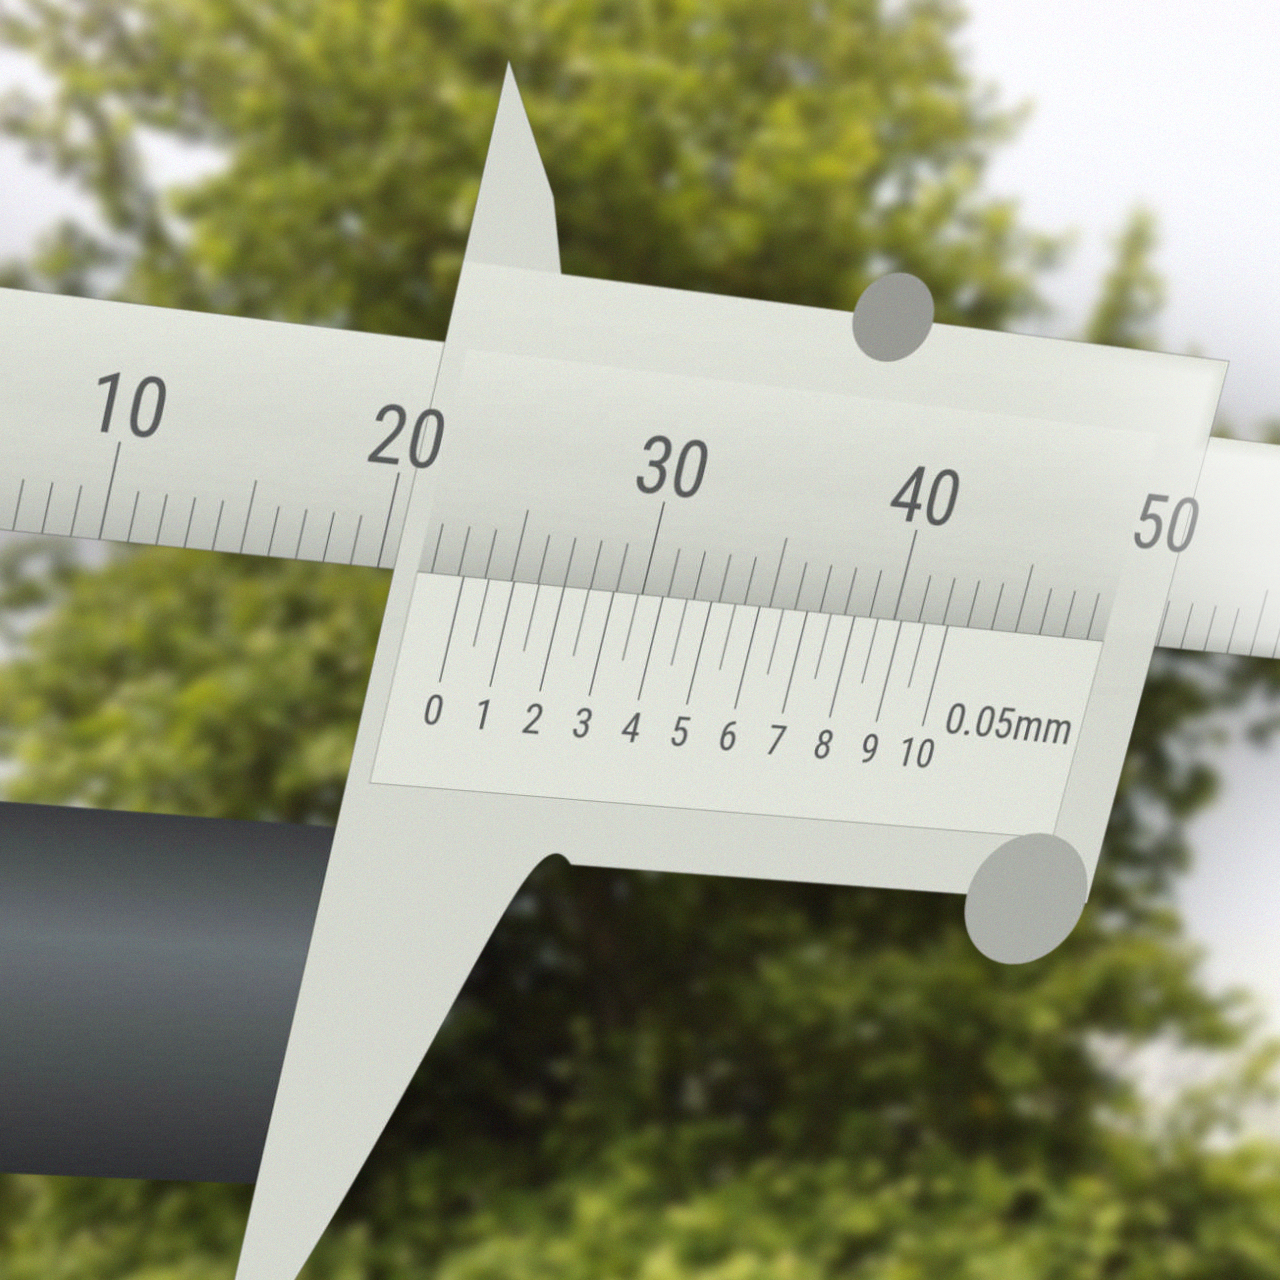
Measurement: 23.20 mm
